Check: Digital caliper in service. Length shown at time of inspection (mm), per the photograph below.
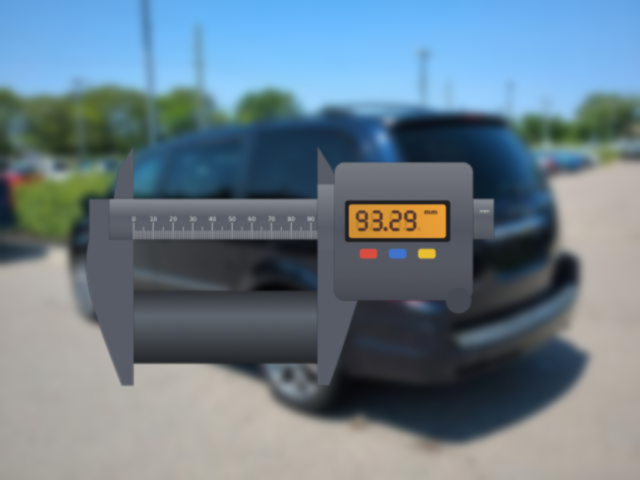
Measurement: 93.29 mm
